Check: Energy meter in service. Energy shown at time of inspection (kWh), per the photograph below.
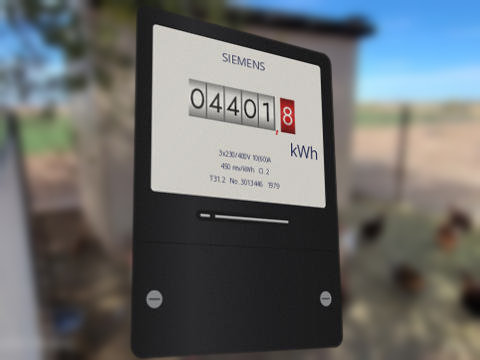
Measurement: 4401.8 kWh
